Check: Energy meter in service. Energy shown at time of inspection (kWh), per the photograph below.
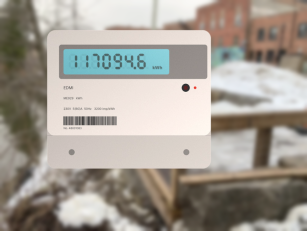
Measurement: 117094.6 kWh
